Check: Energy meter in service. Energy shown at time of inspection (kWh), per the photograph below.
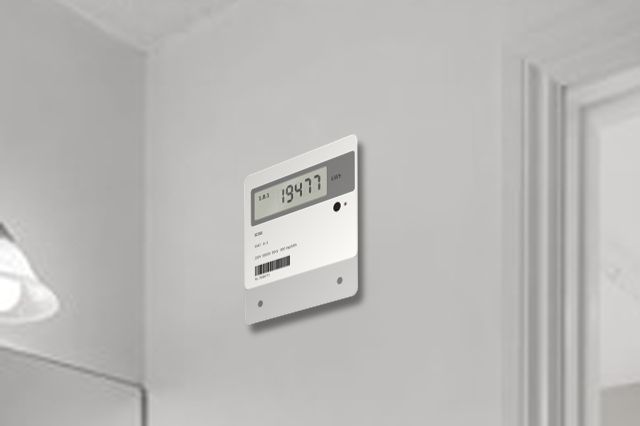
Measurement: 19477 kWh
